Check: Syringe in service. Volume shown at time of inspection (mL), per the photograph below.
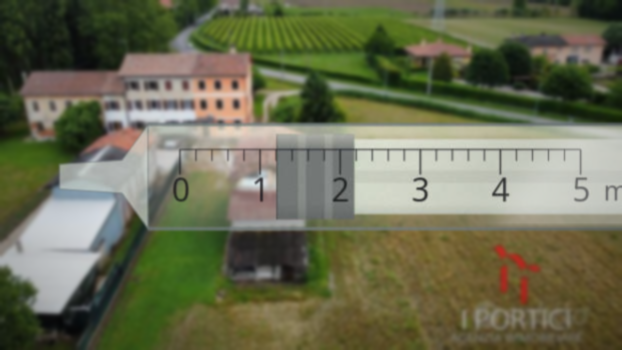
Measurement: 1.2 mL
